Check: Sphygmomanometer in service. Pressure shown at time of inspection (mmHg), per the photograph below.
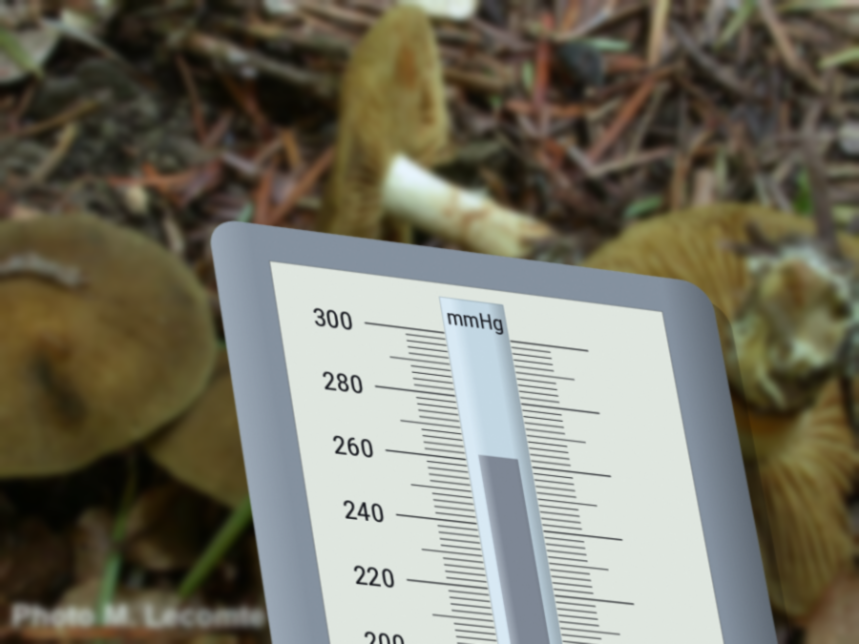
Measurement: 262 mmHg
